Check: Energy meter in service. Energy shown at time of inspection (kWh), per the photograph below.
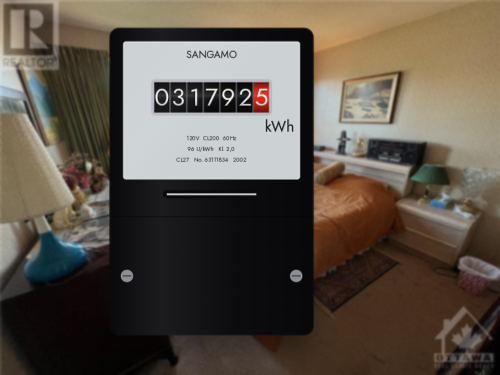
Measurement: 31792.5 kWh
